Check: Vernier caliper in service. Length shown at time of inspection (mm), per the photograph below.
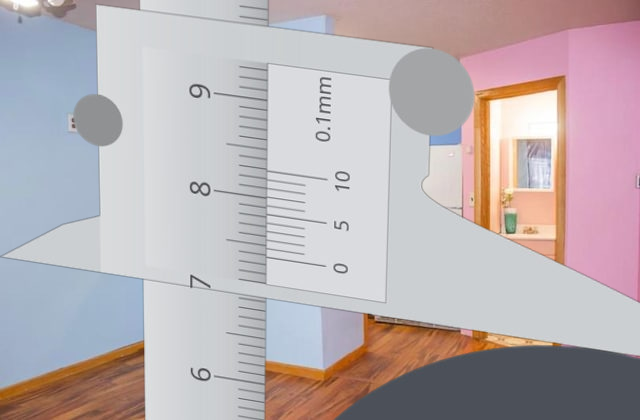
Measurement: 73.8 mm
